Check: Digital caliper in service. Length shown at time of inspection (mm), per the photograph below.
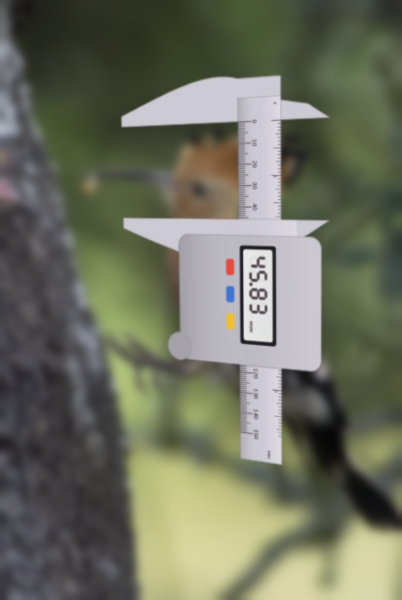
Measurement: 45.83 mm
